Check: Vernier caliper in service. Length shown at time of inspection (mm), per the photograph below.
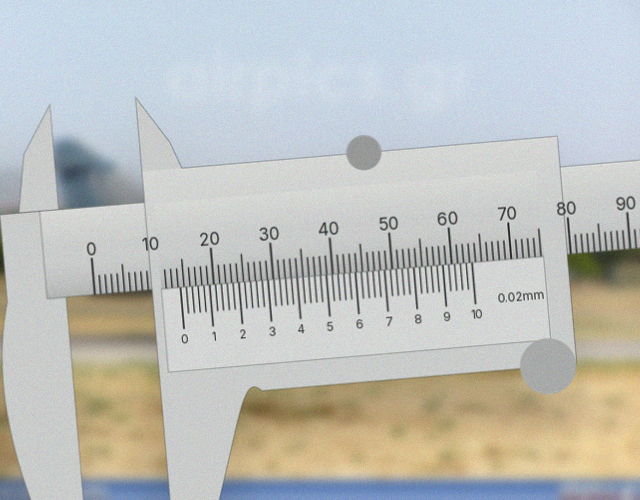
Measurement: 14.4 mm
